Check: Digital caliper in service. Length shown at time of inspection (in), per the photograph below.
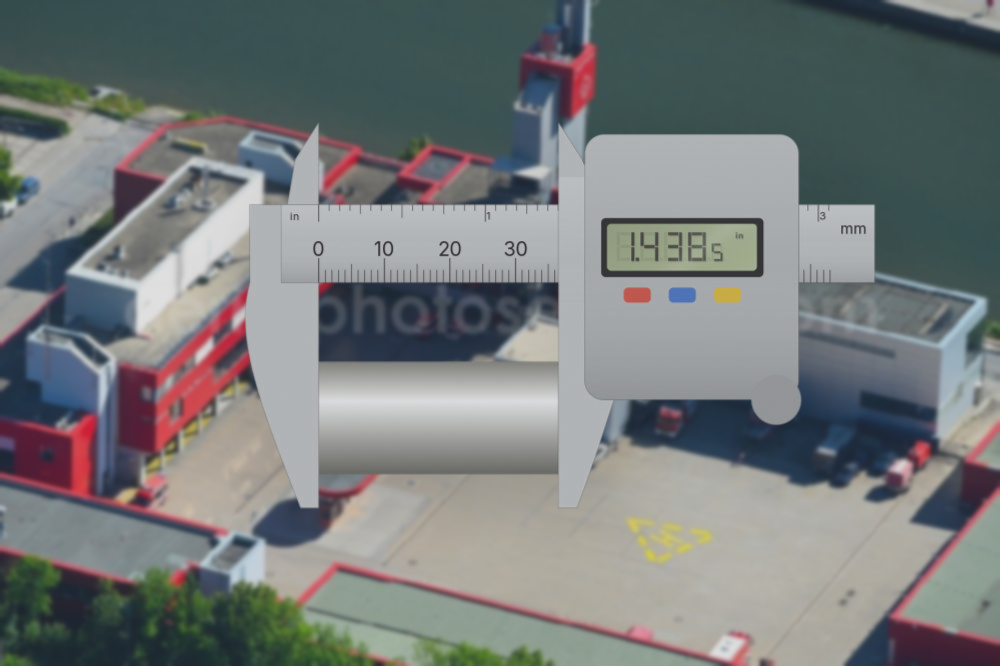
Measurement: 1.4385 in
